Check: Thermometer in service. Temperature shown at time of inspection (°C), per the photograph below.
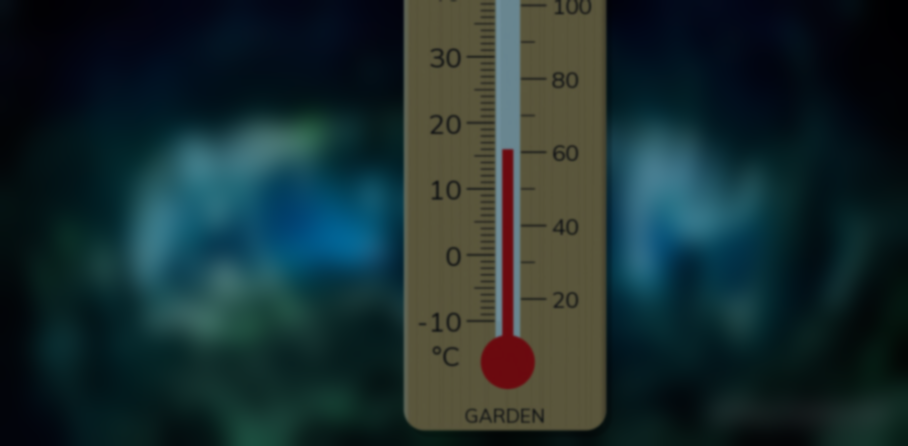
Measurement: 16 °C
